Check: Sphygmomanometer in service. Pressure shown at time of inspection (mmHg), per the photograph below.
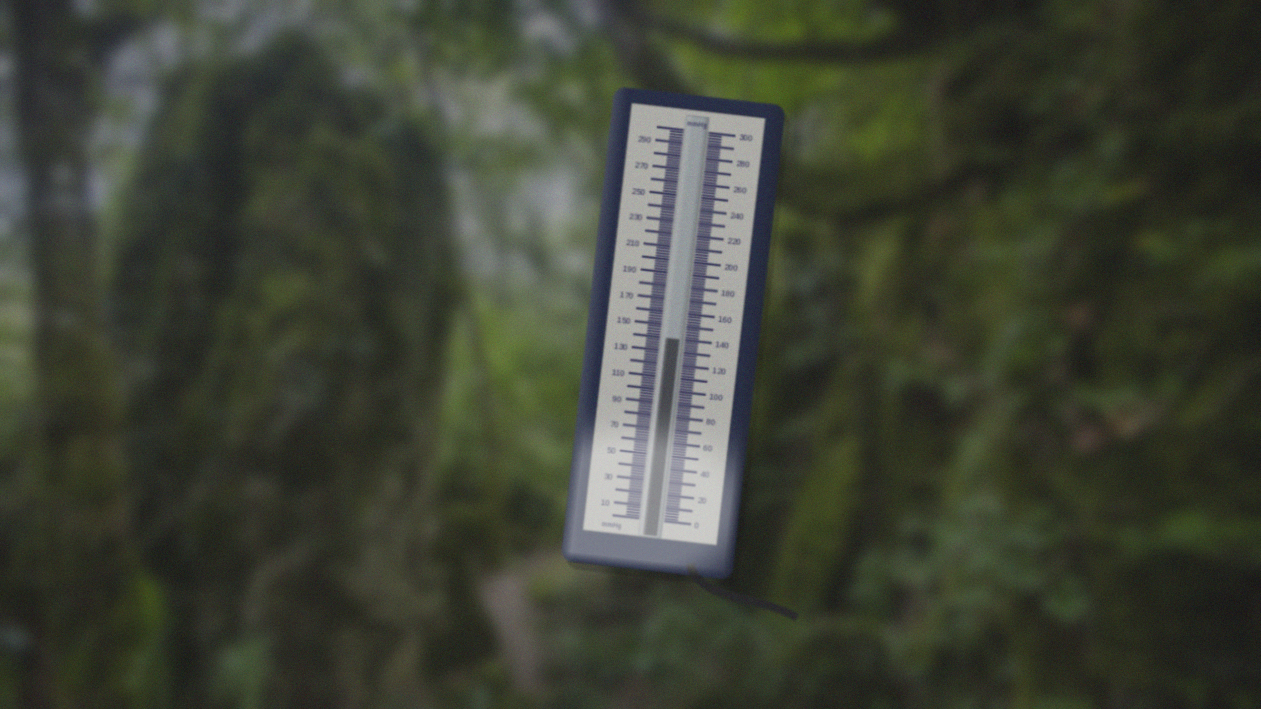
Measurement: 140 mmHg
